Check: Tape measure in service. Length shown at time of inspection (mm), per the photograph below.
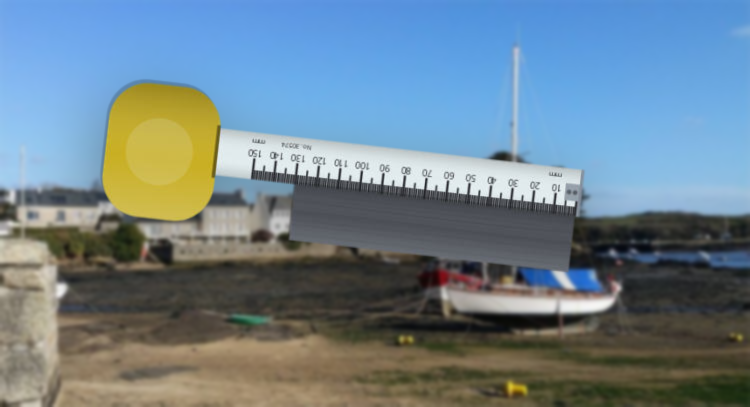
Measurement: 130 mm
